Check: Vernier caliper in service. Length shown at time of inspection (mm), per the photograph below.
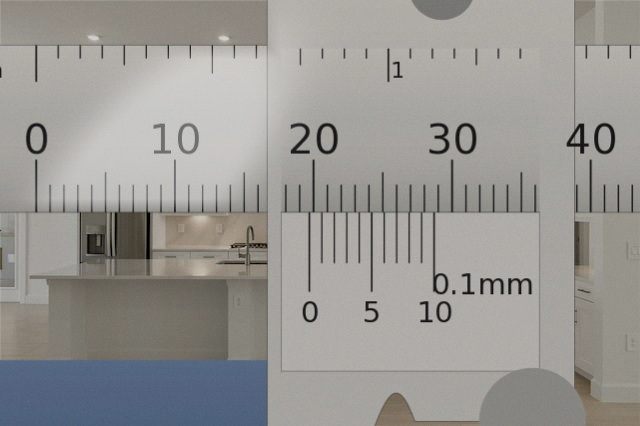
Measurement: 19.7 mm
